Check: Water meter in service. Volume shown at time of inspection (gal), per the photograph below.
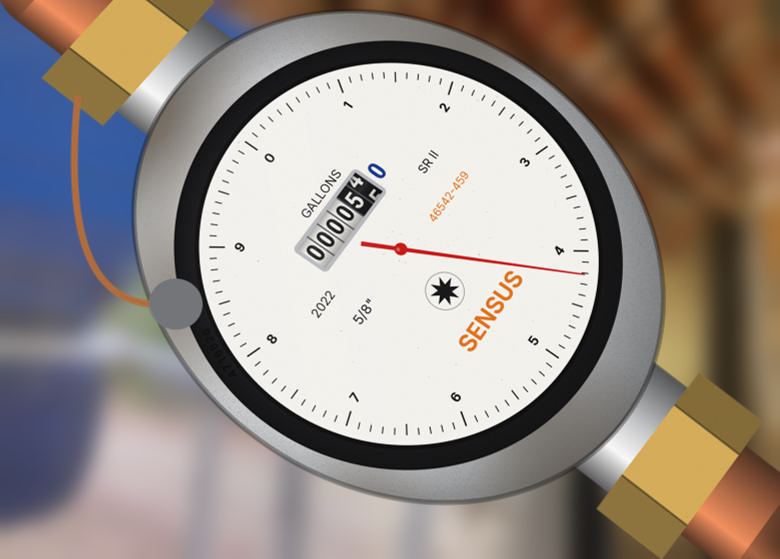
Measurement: 544.2 gal
